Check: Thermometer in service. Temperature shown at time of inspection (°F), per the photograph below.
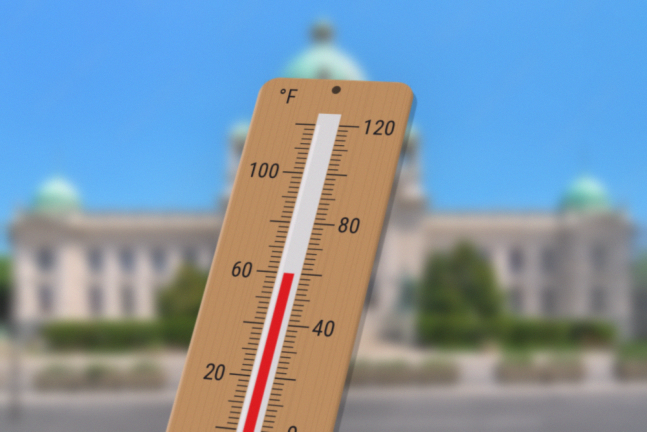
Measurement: 60 °F
